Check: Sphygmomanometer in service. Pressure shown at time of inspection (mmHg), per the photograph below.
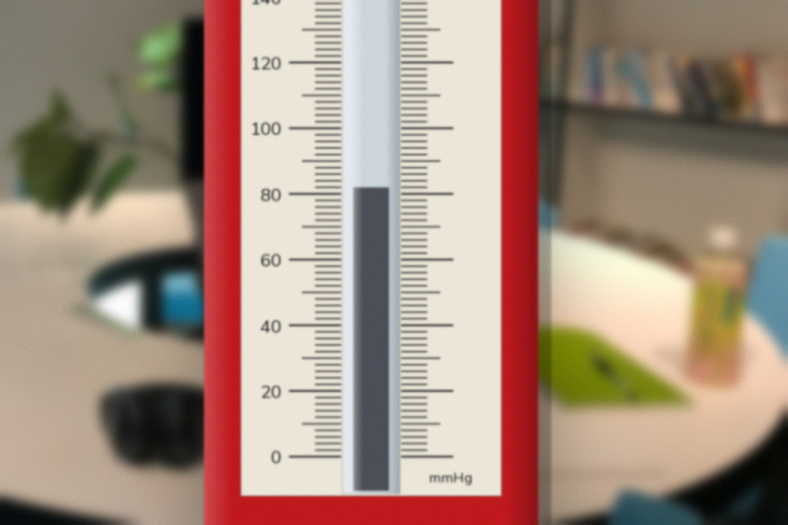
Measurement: 82 mmHg
